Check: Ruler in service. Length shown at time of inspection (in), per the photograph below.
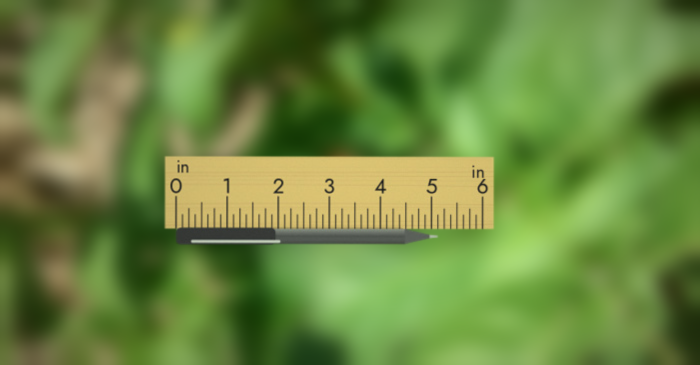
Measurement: 5.125 in
